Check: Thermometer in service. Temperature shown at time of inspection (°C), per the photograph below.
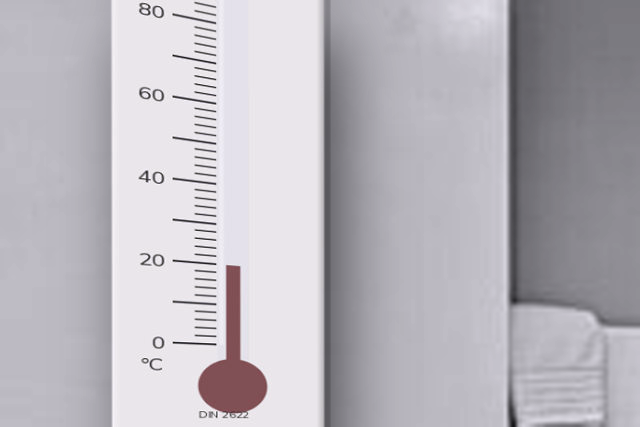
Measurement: 20 °C
